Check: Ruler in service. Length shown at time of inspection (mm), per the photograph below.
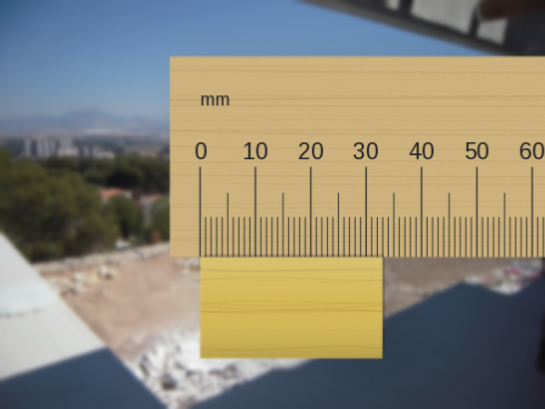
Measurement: 33 mm
